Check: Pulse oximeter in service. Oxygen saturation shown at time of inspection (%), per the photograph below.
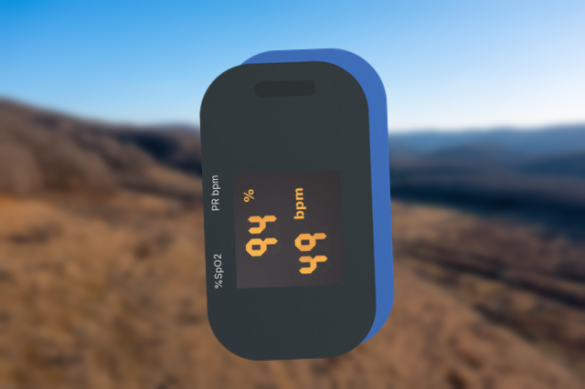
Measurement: 94 %
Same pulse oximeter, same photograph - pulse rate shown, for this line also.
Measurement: 49 bpm
